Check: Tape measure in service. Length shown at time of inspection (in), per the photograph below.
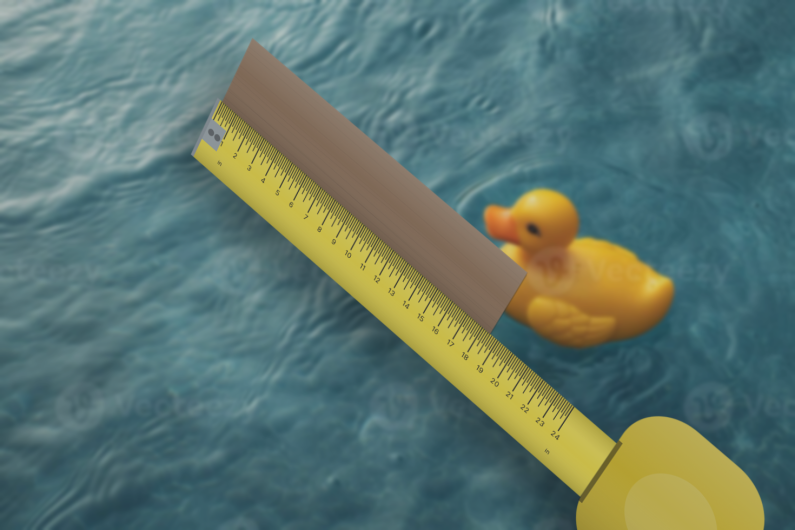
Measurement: 18.5 in
